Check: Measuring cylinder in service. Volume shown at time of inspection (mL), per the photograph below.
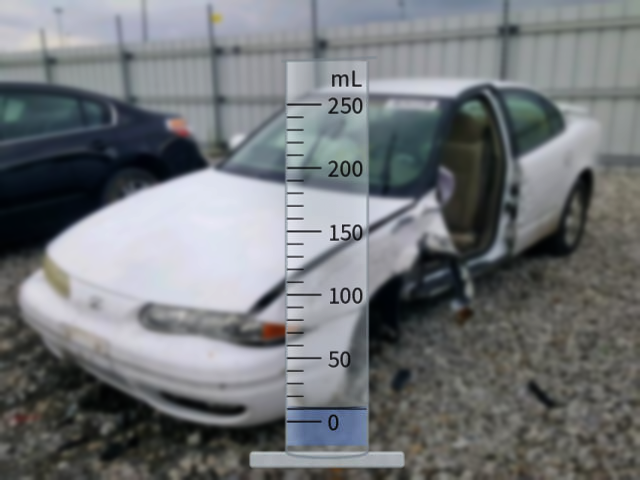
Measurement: 10 mL
